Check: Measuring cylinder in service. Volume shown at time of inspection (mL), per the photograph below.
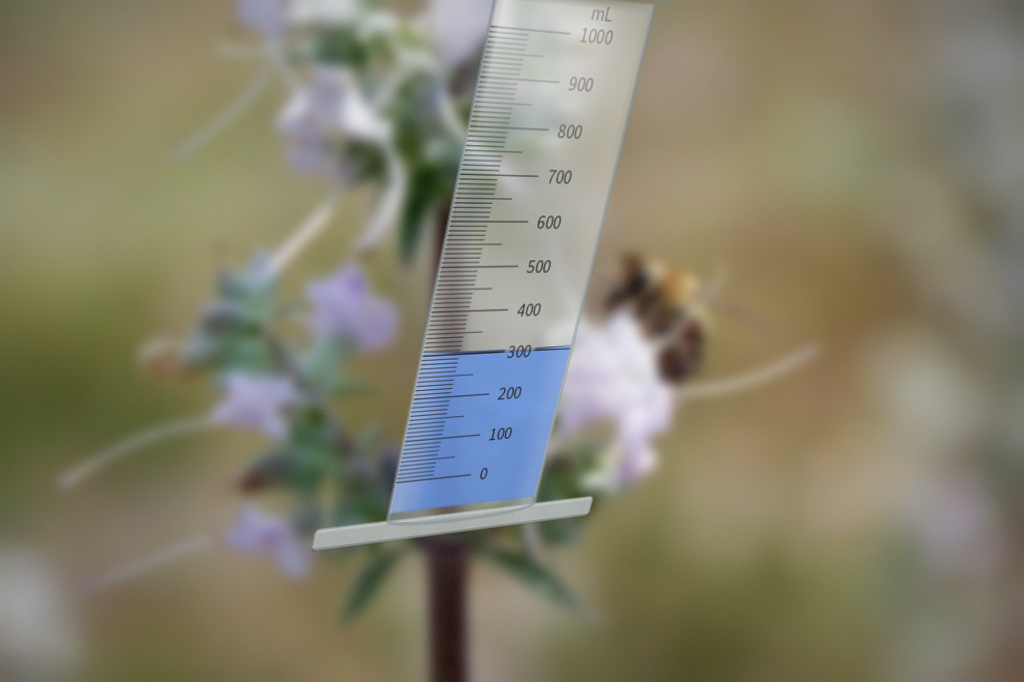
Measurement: 300 mL
